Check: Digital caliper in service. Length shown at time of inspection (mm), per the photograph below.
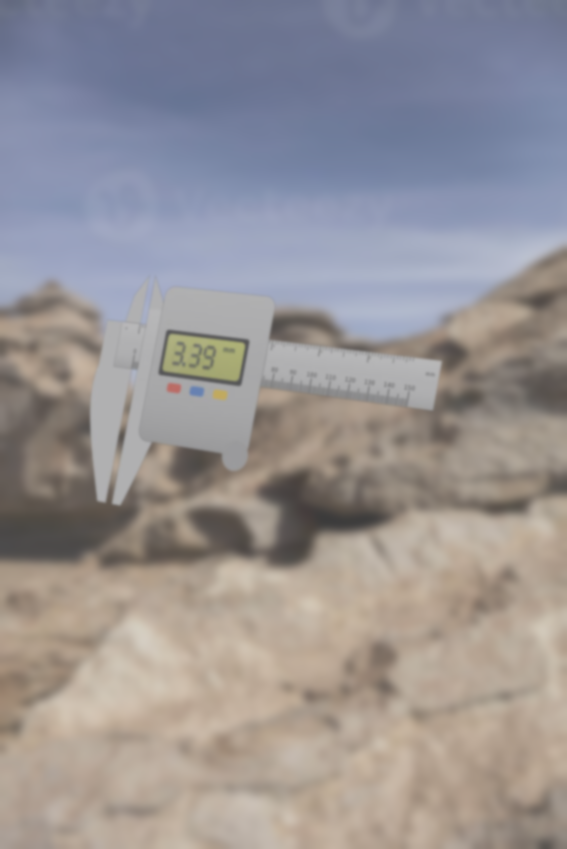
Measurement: 3.39 mm
